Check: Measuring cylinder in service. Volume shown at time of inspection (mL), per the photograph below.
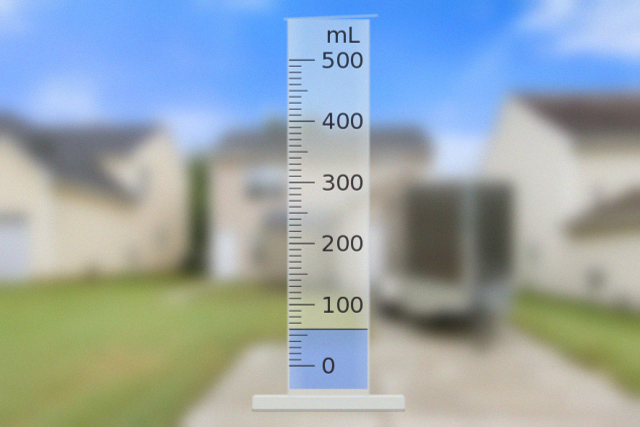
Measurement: 60 mL
